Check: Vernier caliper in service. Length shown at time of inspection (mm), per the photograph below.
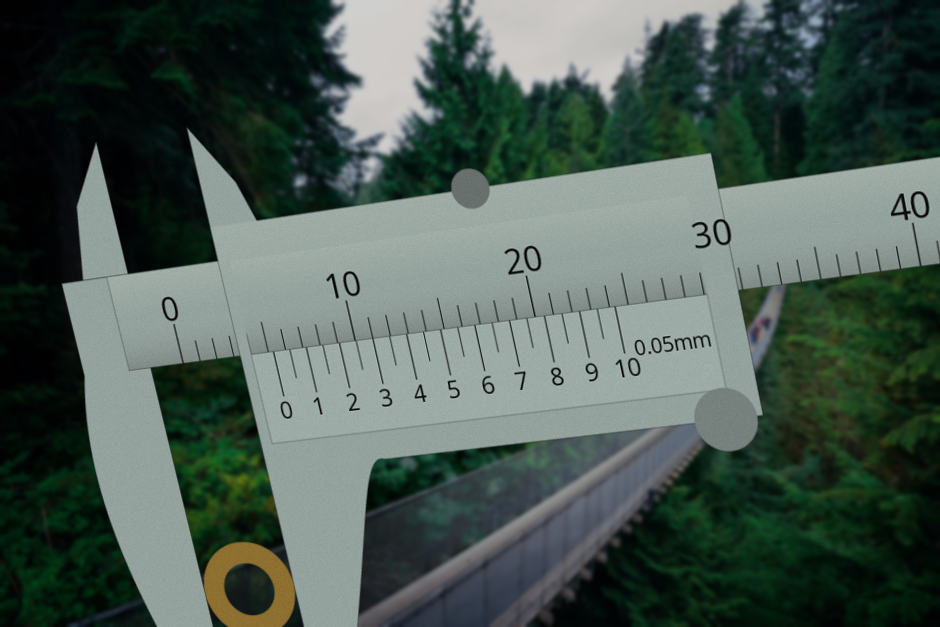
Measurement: 5.3 mm
